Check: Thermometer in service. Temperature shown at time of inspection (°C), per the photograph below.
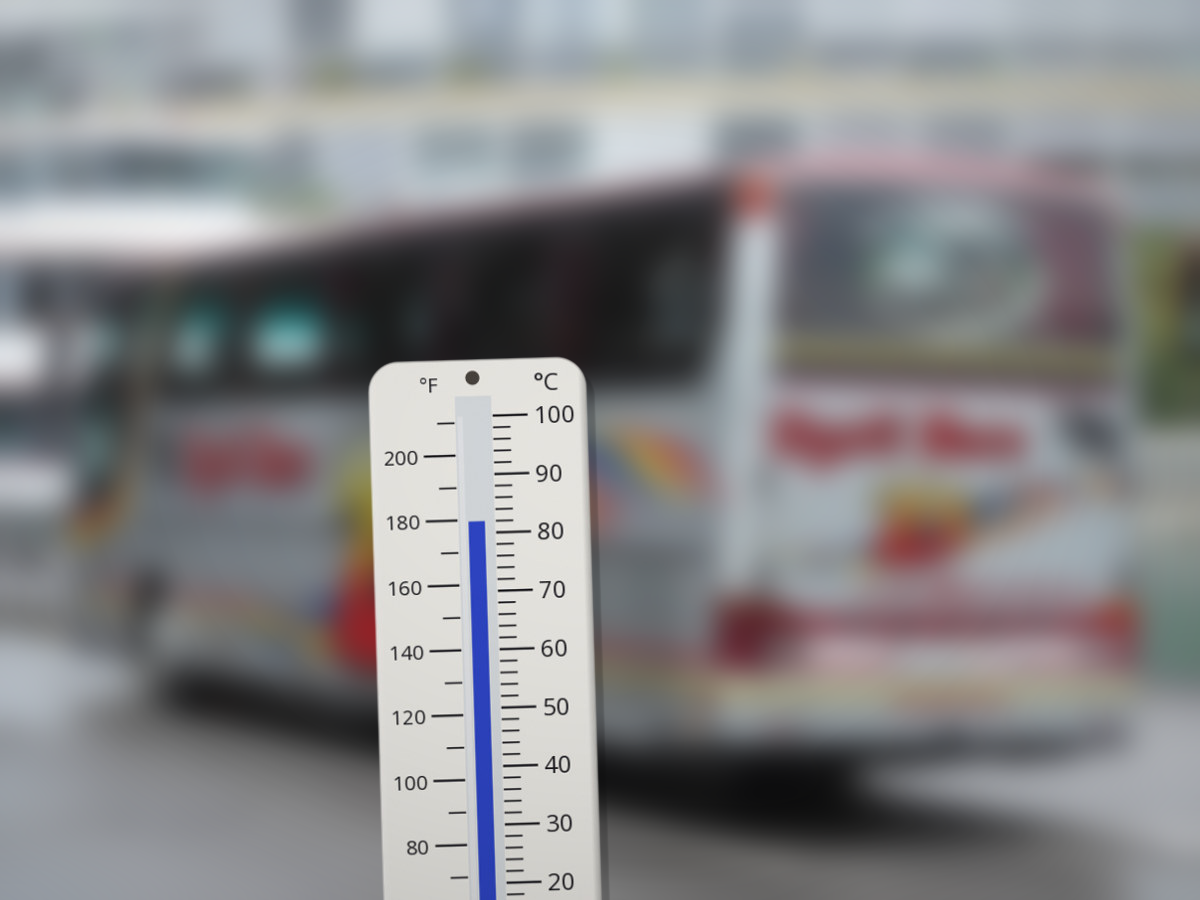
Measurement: 82 °C
